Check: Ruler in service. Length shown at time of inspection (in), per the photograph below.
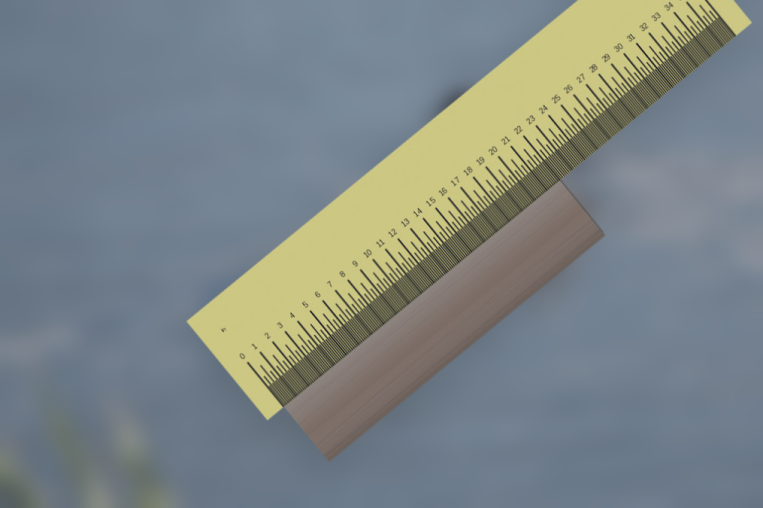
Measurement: 22 in
